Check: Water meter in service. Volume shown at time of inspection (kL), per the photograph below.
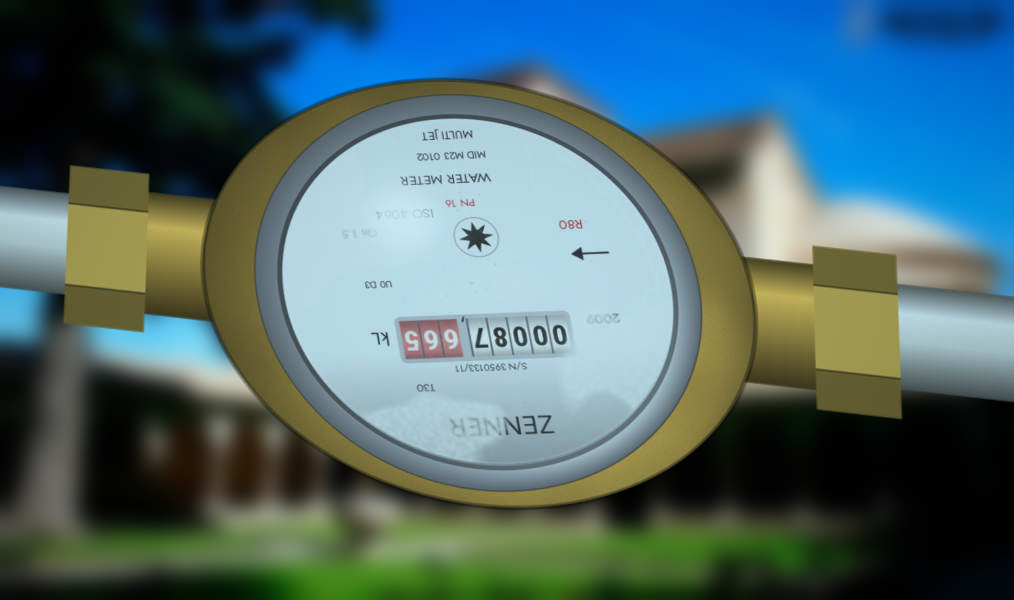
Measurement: 87.665 kL
